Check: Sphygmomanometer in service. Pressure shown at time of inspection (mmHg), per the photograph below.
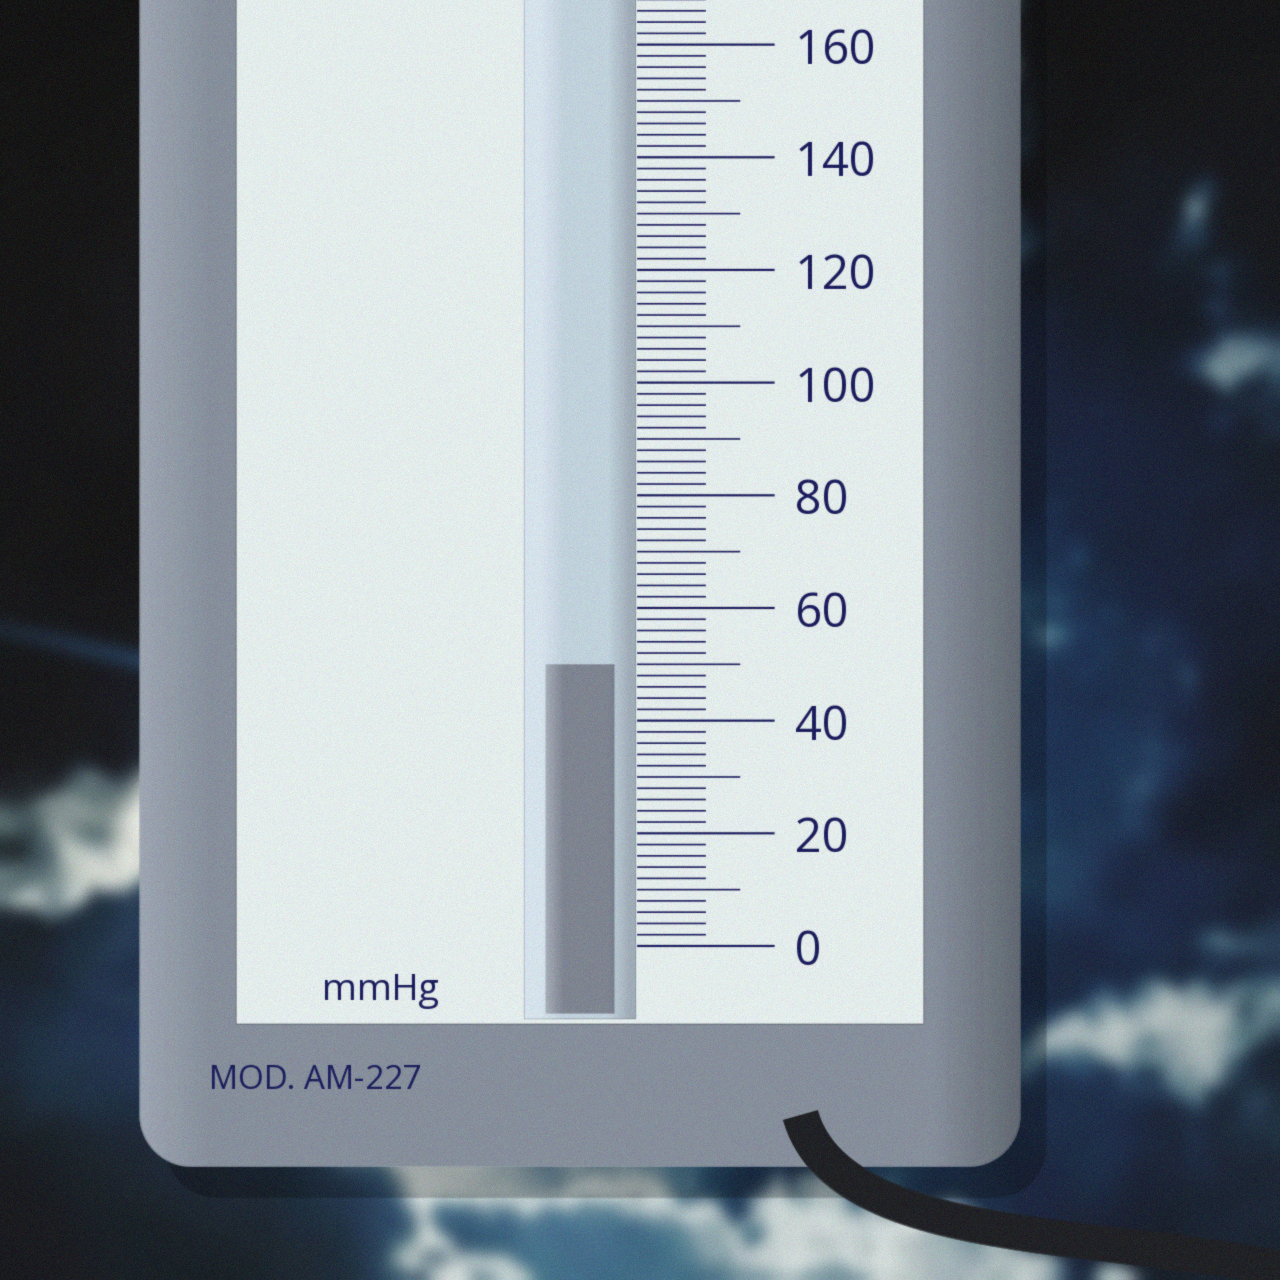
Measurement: 50 mmHg
